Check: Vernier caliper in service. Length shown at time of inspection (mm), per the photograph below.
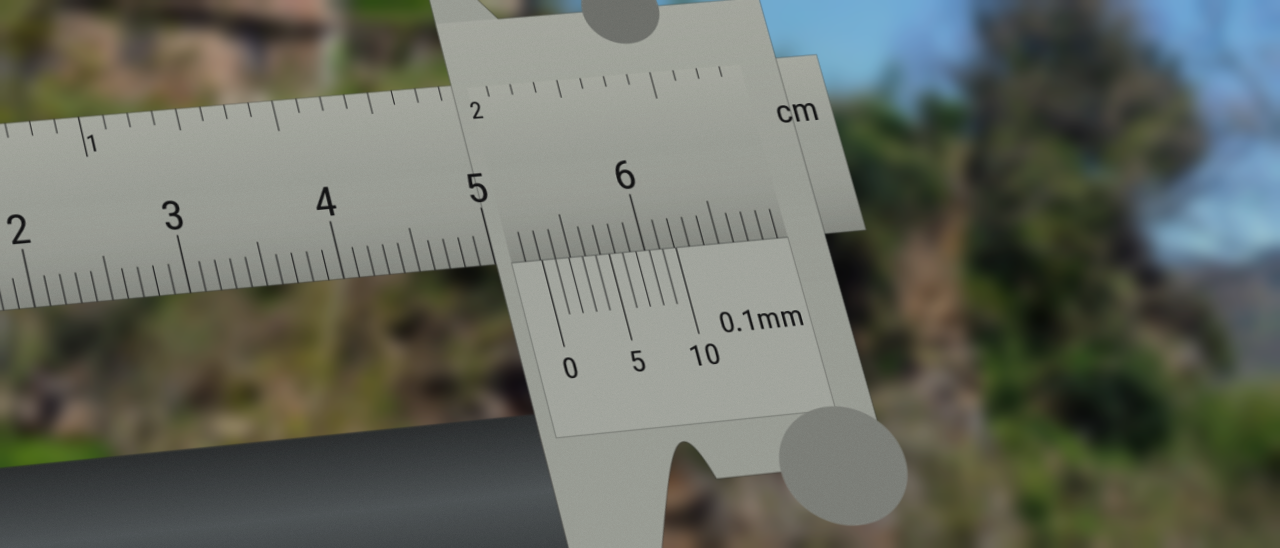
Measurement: 53.1 mm
